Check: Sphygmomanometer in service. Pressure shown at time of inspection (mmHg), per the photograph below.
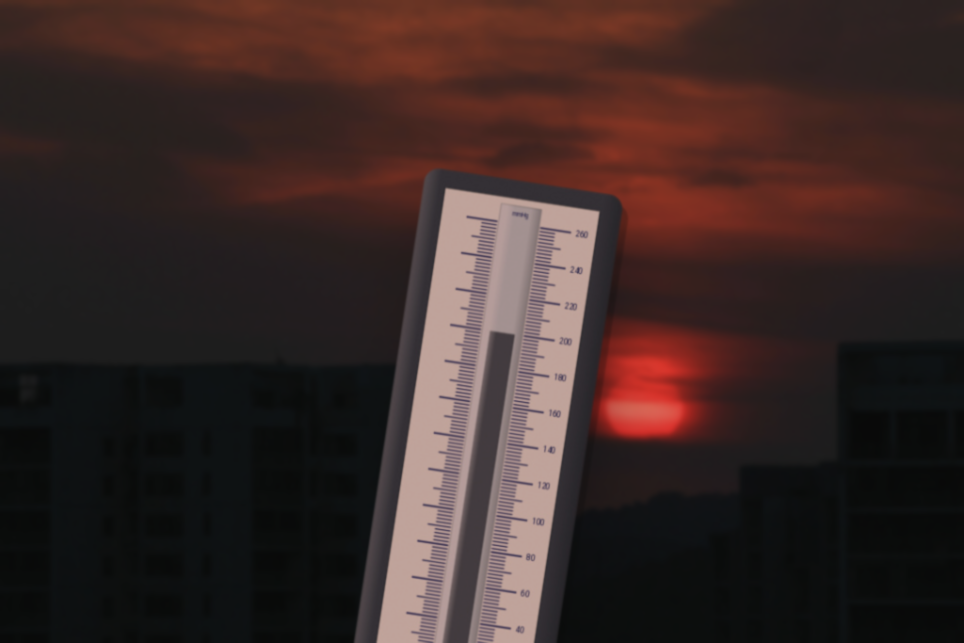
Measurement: 200 mmHg
